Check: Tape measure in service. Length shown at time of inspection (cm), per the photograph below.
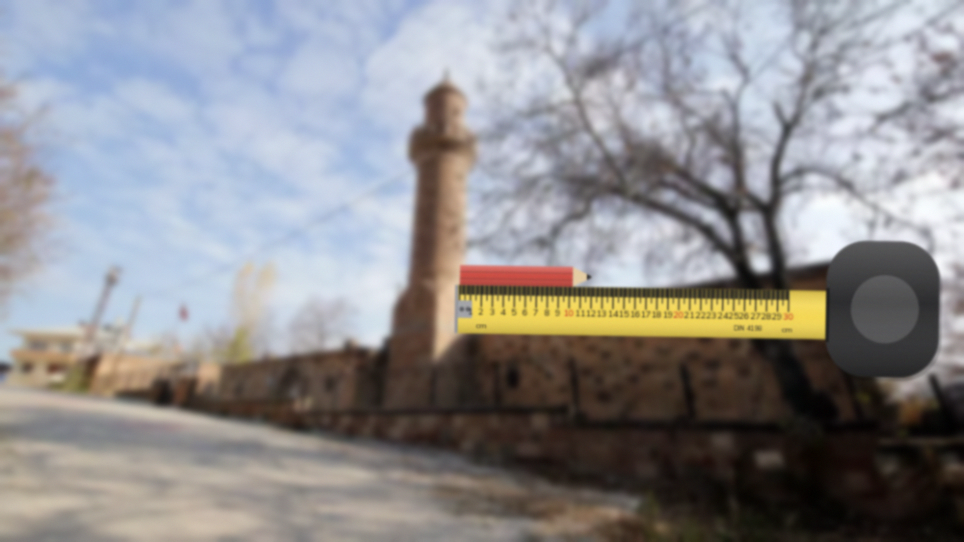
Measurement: 12 cm
